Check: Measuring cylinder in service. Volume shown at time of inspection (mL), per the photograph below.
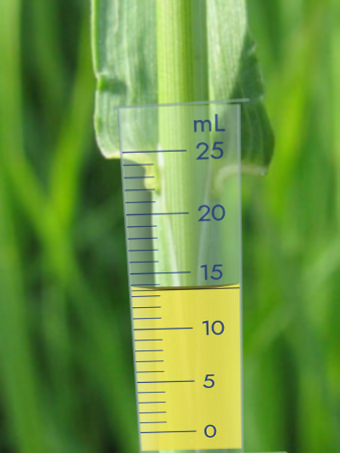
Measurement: 13.5 mL
